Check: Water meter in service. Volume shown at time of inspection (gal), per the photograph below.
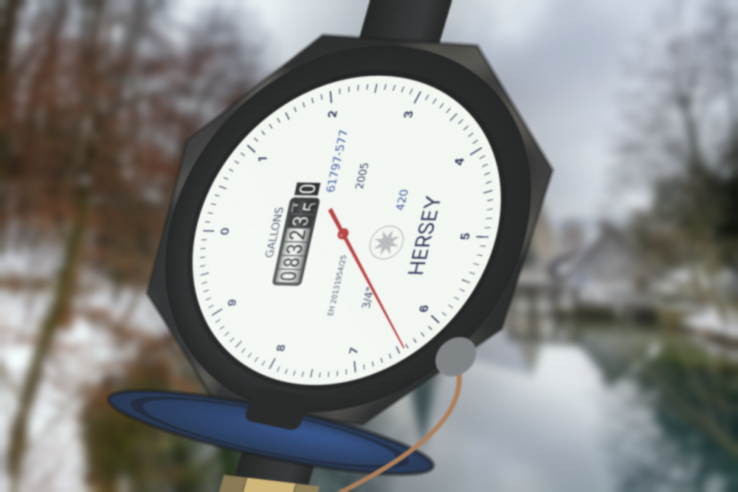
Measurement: 832346.4 gal
